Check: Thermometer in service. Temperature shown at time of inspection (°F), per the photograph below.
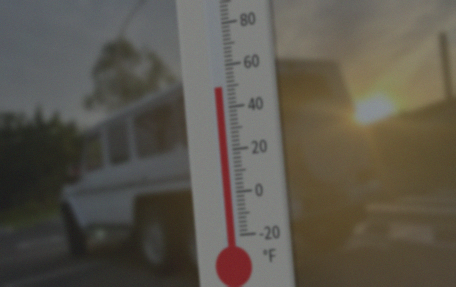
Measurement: 50 °F
